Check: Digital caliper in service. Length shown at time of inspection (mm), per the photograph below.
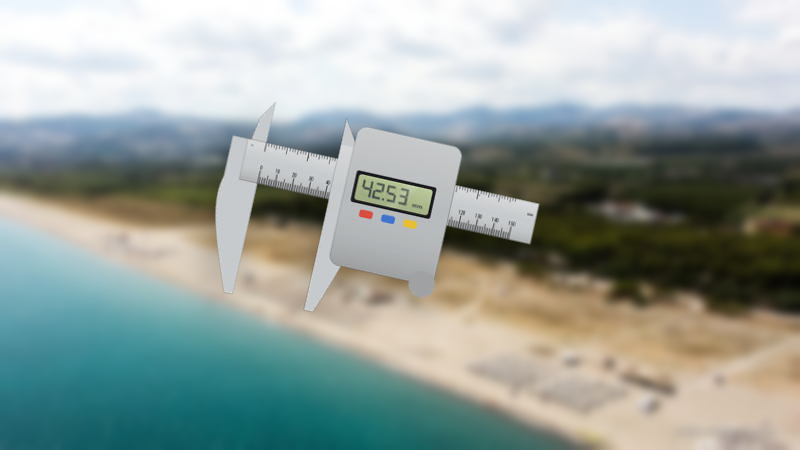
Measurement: 42.53 mm
